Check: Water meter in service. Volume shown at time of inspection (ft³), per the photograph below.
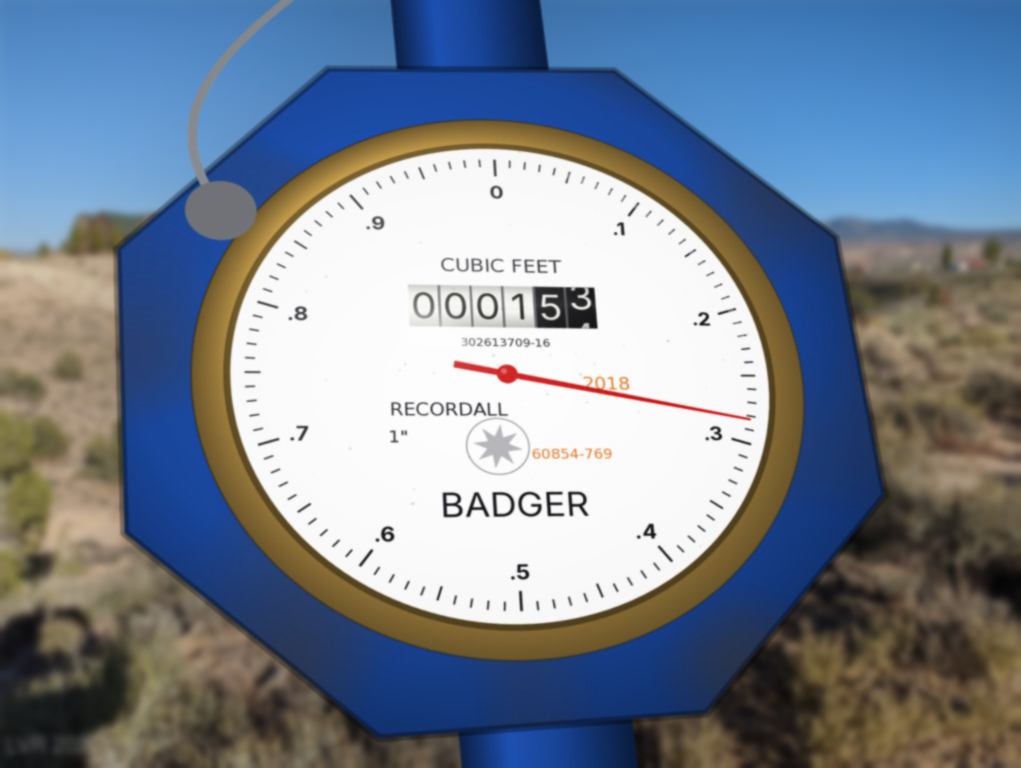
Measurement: 153.28 ft³
